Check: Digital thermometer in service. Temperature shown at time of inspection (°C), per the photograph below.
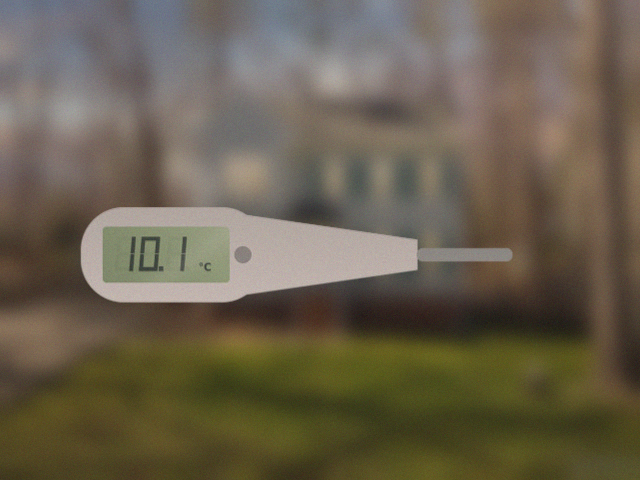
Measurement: 10.1 °C
